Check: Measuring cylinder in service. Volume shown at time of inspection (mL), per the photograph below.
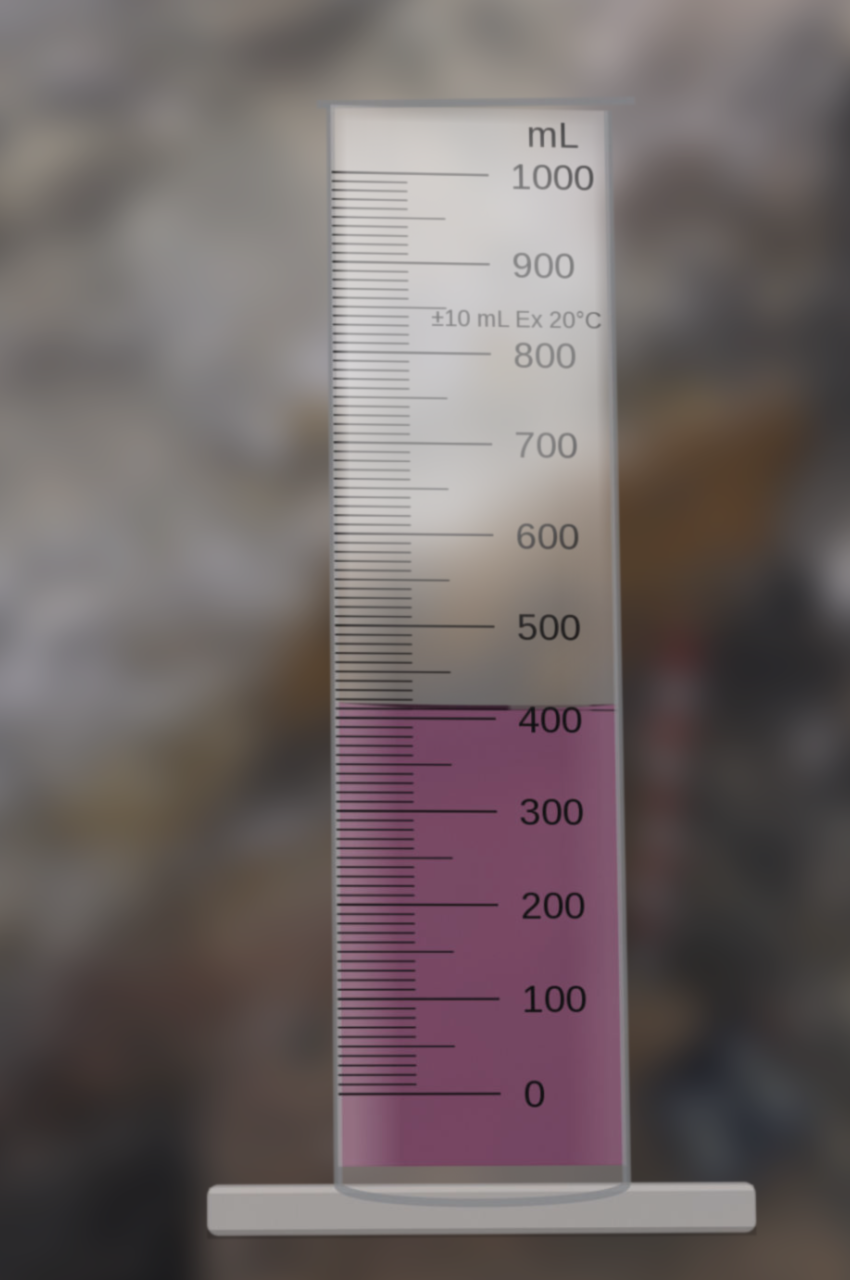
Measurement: 410 mL
